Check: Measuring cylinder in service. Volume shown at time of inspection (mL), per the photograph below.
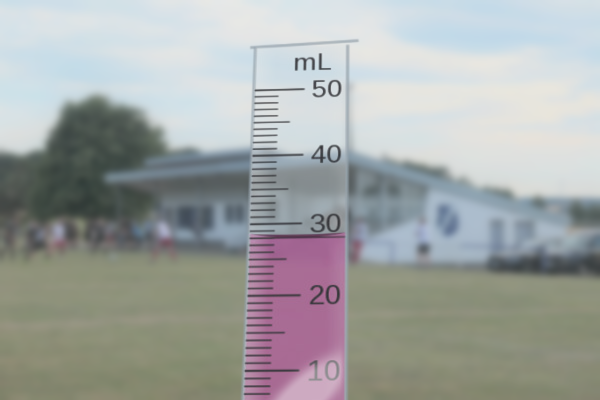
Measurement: 28 mL
